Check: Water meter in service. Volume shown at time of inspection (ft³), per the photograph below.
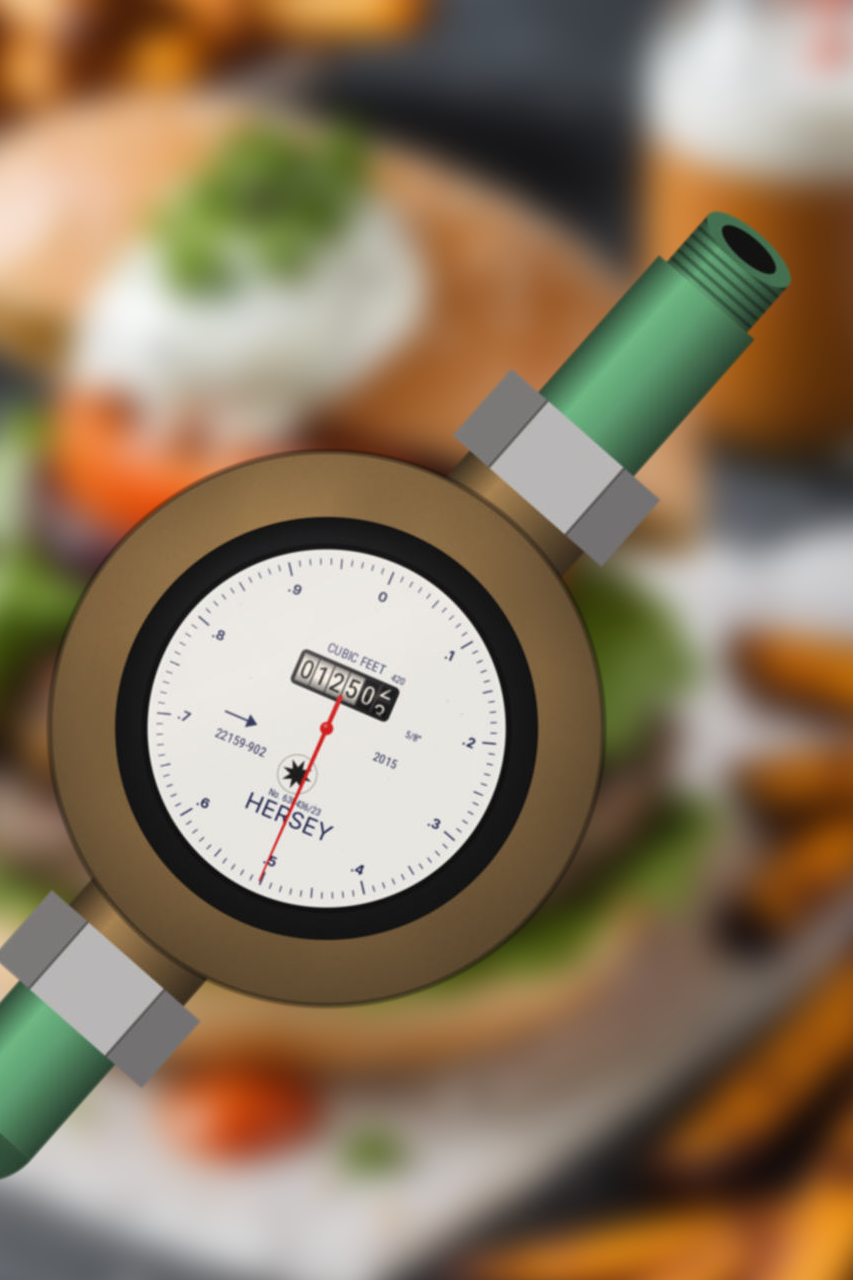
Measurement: 12502.50 ft³
